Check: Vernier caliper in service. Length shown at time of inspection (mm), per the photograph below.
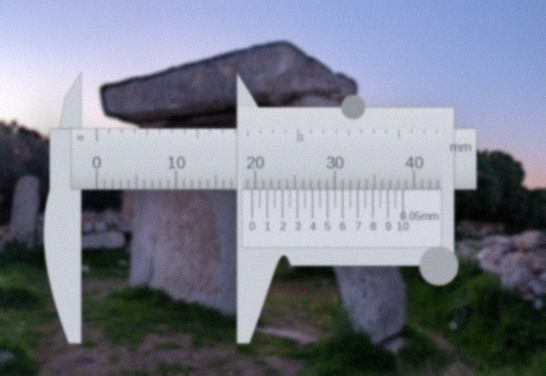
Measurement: 19.6 mm
